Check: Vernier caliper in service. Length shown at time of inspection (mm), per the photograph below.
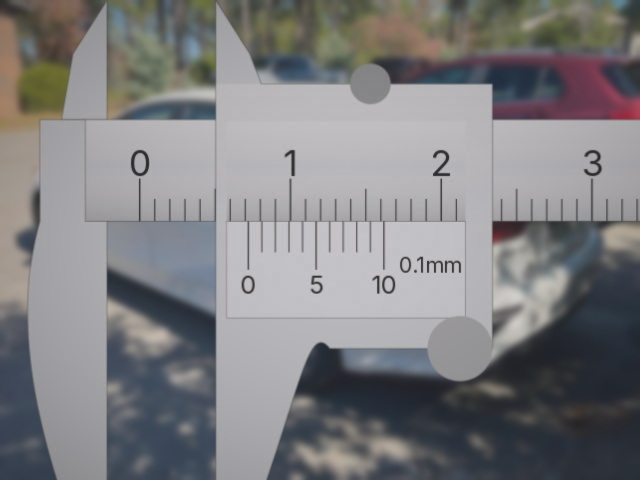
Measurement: 7.2 mm
